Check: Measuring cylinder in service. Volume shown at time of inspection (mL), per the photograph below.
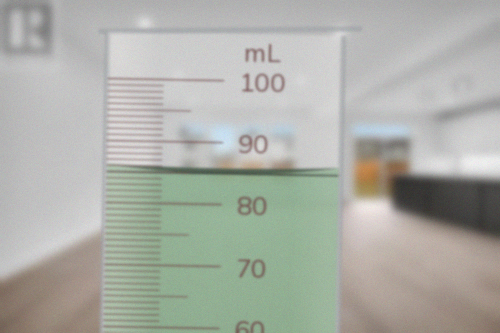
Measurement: 85 mL
